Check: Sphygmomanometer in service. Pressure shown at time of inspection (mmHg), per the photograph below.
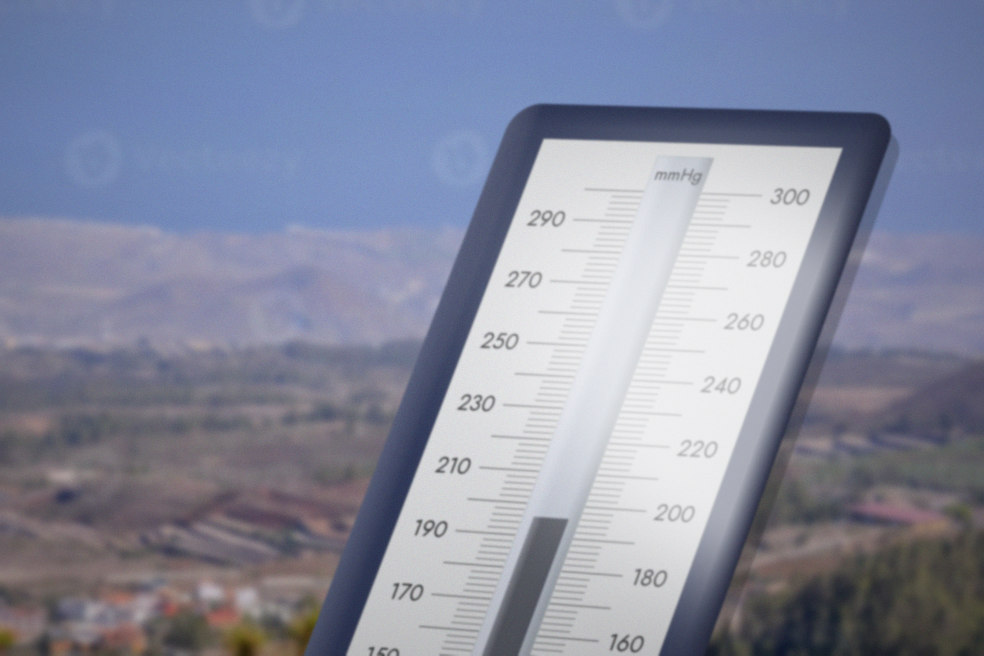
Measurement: 196 mmHg
